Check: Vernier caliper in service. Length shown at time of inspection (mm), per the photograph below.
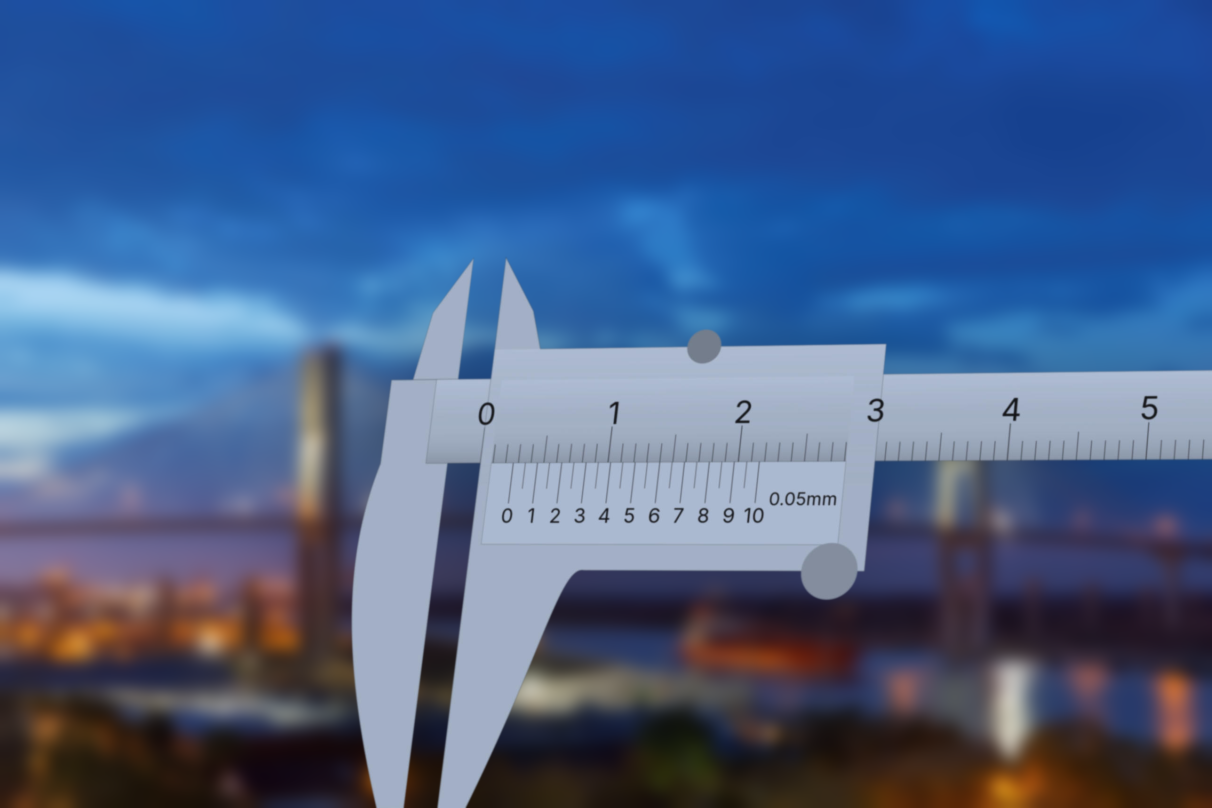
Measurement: 2.6 mm
